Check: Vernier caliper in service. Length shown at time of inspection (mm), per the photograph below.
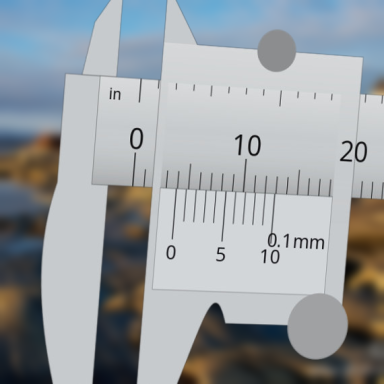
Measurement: 3.9 mm
